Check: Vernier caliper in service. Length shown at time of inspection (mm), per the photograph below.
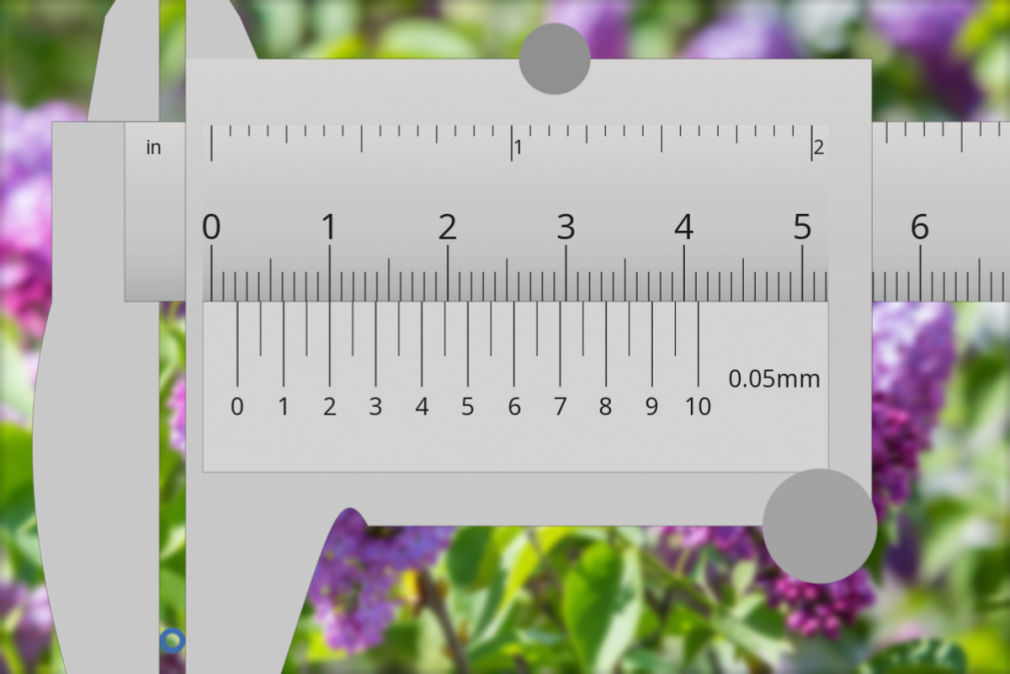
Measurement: 2.2 mm
